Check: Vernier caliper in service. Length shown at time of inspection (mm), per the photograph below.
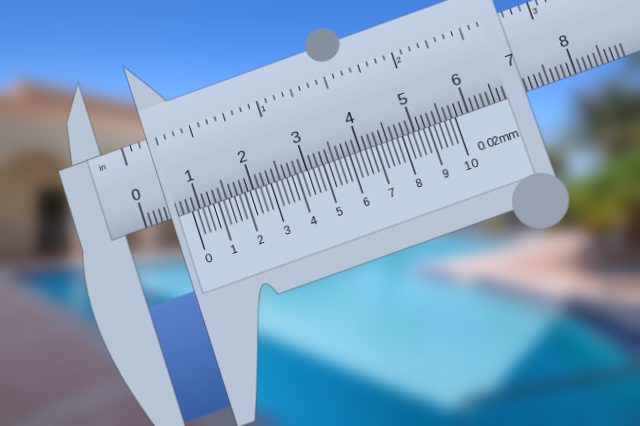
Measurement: 8.6 mm
